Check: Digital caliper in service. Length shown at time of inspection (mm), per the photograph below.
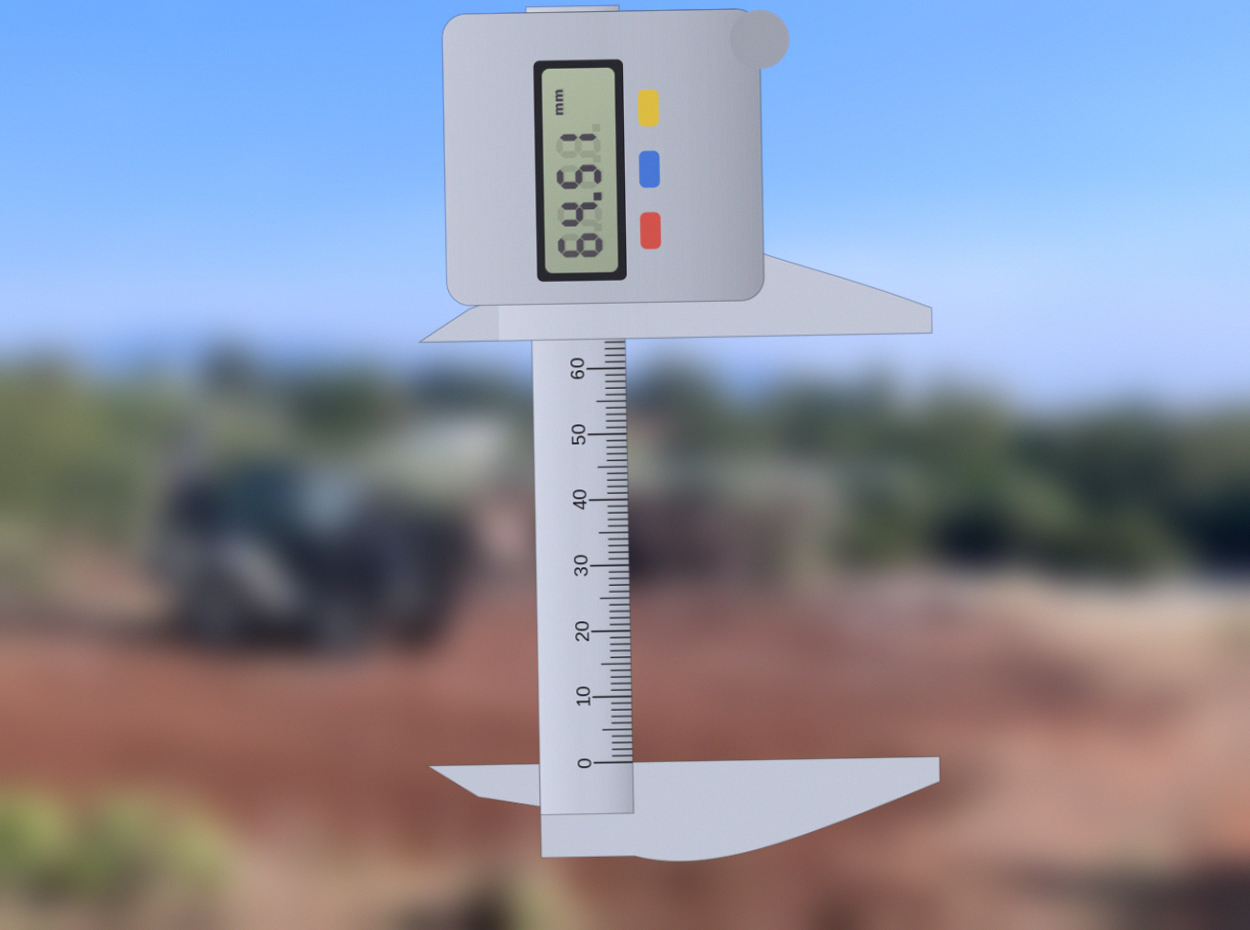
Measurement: 64.51 mm
